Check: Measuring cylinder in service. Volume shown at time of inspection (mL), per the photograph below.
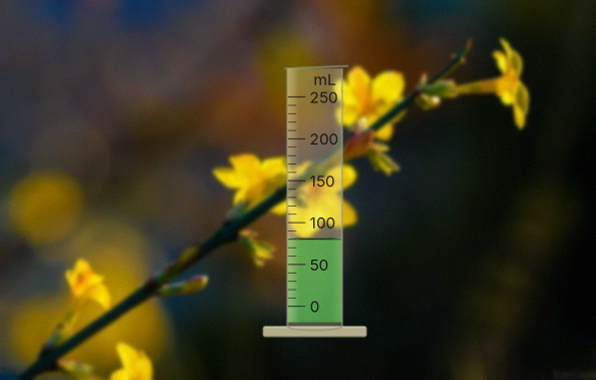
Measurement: 80 mL
